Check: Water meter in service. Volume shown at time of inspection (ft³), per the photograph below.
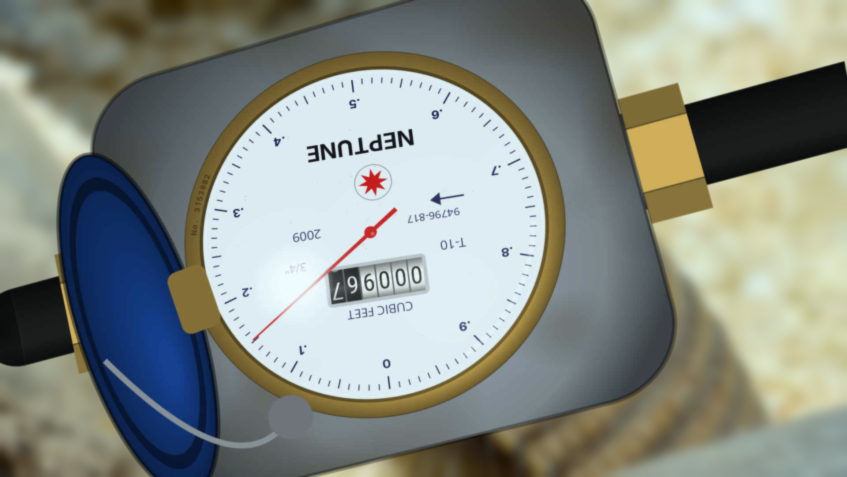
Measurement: 967.15 ft³
